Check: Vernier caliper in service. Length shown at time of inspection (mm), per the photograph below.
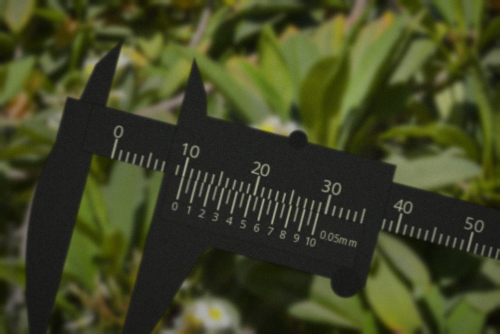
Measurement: 10.0 mm
